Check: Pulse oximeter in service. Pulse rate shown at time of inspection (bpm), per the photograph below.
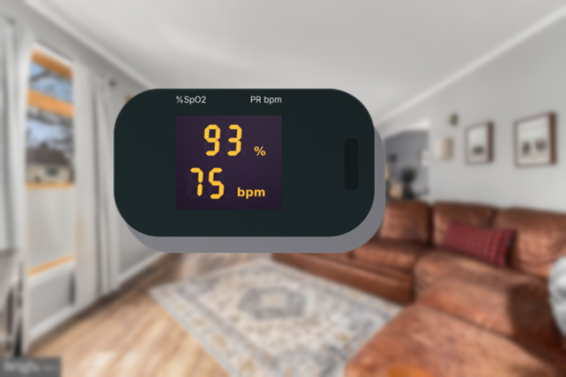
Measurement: 75 bpm
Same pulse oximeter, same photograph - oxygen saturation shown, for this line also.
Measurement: 93 %
